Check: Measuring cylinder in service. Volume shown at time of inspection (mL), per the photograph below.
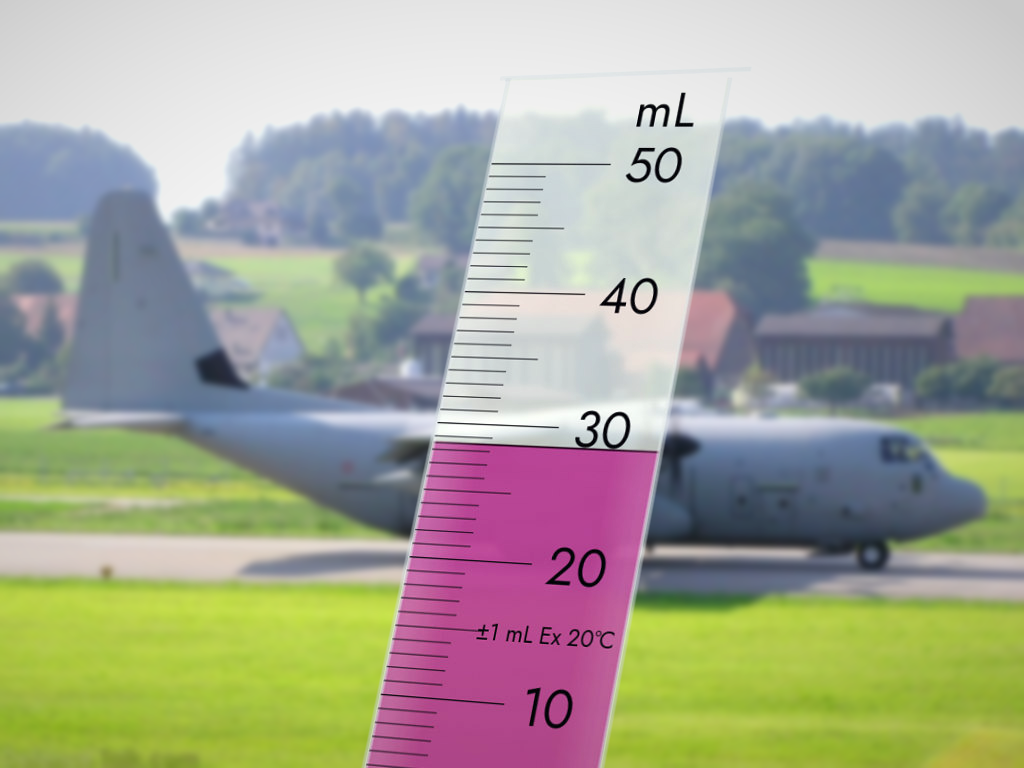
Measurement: 28.5 mL
